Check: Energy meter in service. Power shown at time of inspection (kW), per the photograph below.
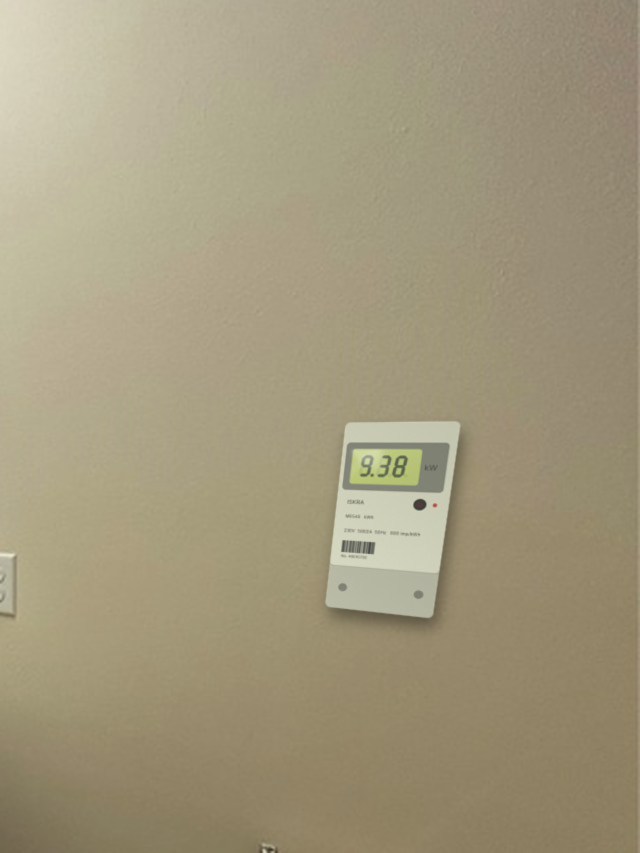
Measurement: 9.38 kW
